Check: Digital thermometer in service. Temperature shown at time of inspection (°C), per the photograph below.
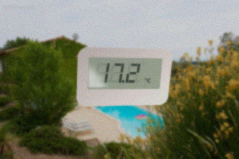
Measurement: 17.2 °C
